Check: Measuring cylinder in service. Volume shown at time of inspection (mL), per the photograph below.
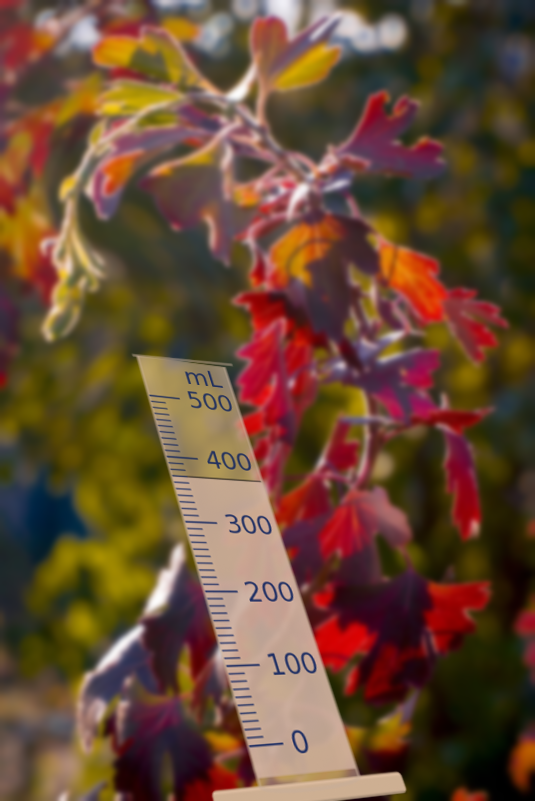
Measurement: 370 mL
